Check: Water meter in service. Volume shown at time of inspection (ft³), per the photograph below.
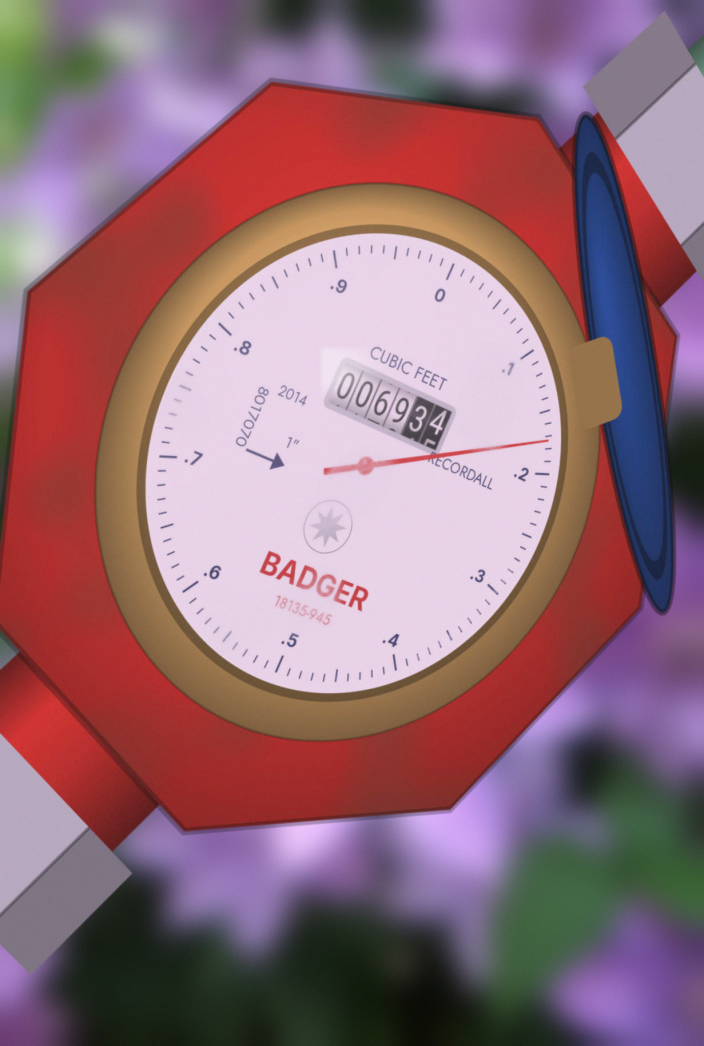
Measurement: 6934.17 ft³
